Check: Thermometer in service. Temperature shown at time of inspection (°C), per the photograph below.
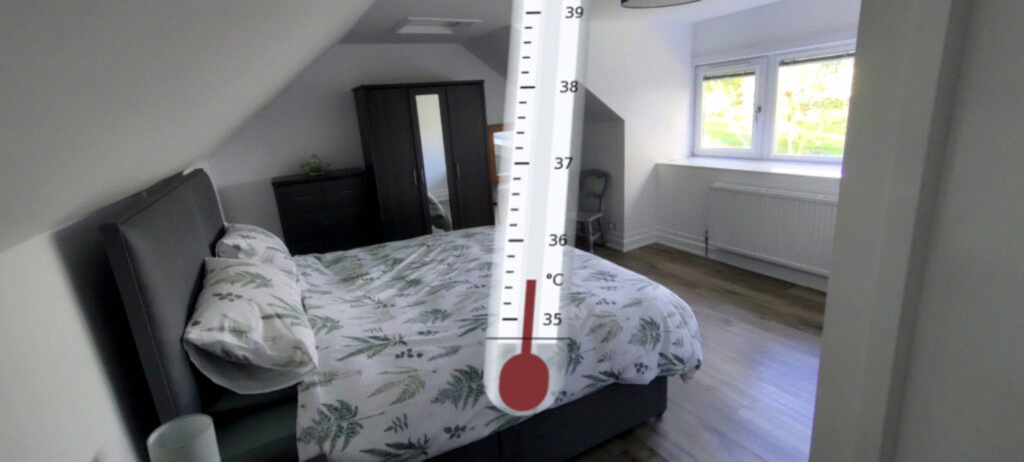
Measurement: 35.5 °C
